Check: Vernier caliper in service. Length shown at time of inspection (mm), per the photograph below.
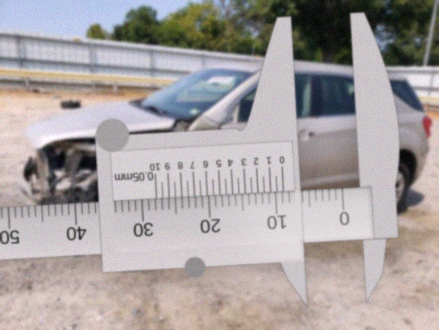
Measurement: 8.8 mm
